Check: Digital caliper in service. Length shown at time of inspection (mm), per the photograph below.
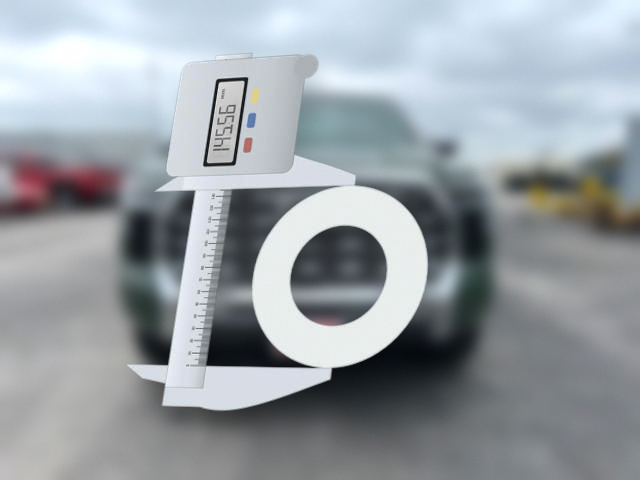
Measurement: 145.56 mm
